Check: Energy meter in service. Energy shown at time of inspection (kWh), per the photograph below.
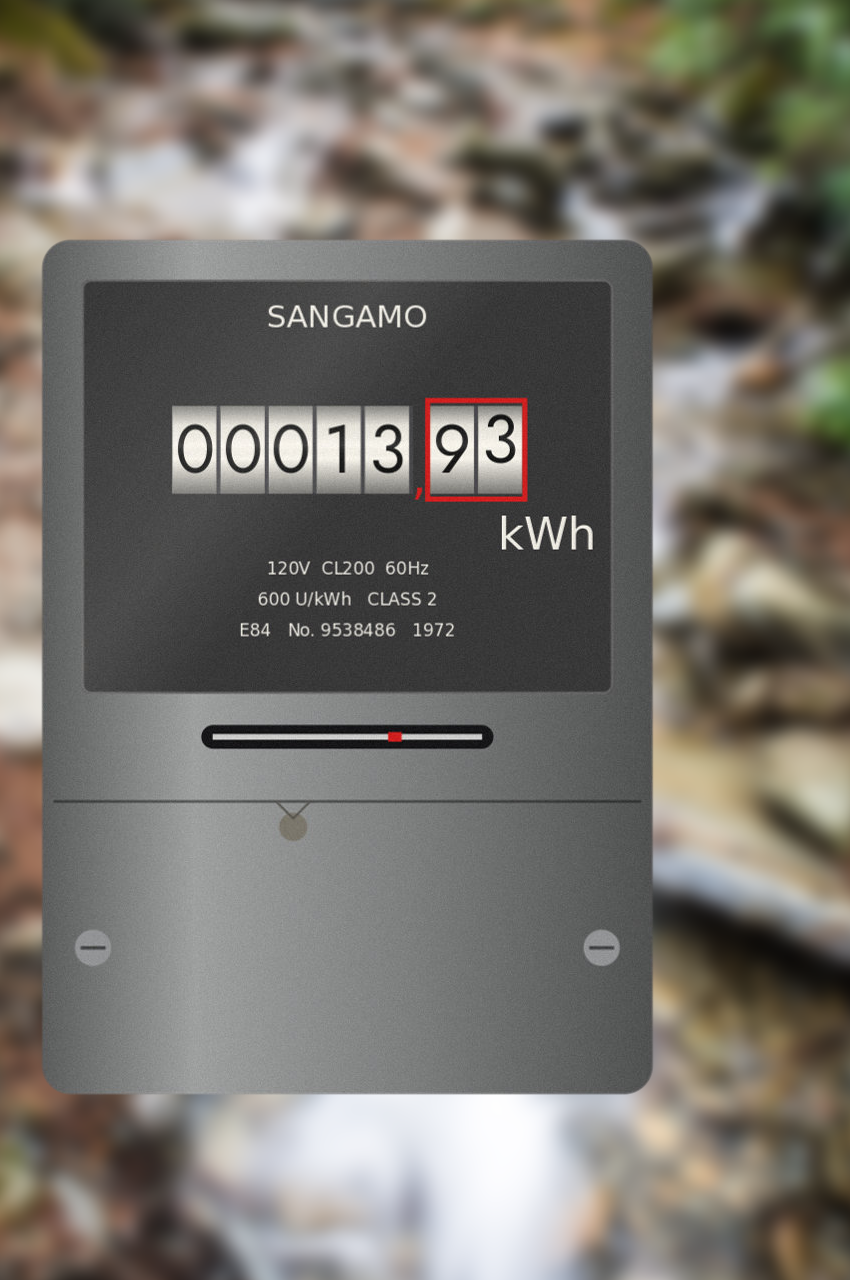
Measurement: 13.93 kWh
